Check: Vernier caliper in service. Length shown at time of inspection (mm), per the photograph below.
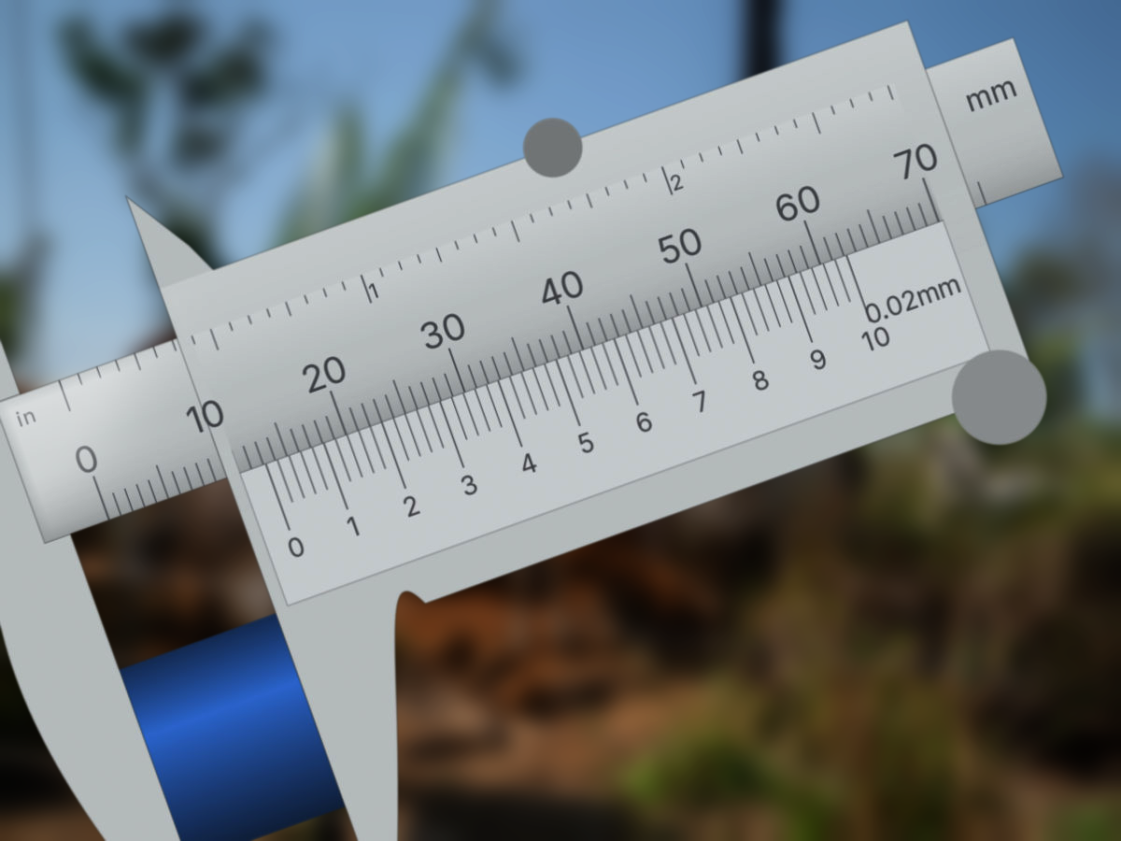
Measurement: 13.2 mm
